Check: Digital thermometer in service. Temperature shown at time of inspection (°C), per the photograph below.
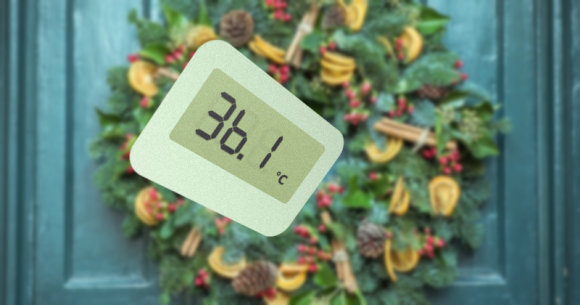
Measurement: 36.1 °C
